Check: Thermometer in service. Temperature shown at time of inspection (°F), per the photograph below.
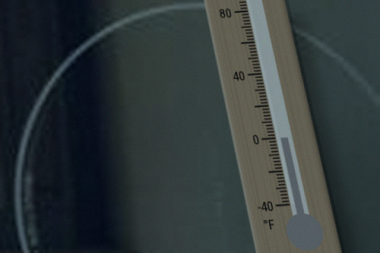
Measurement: 0 °F
